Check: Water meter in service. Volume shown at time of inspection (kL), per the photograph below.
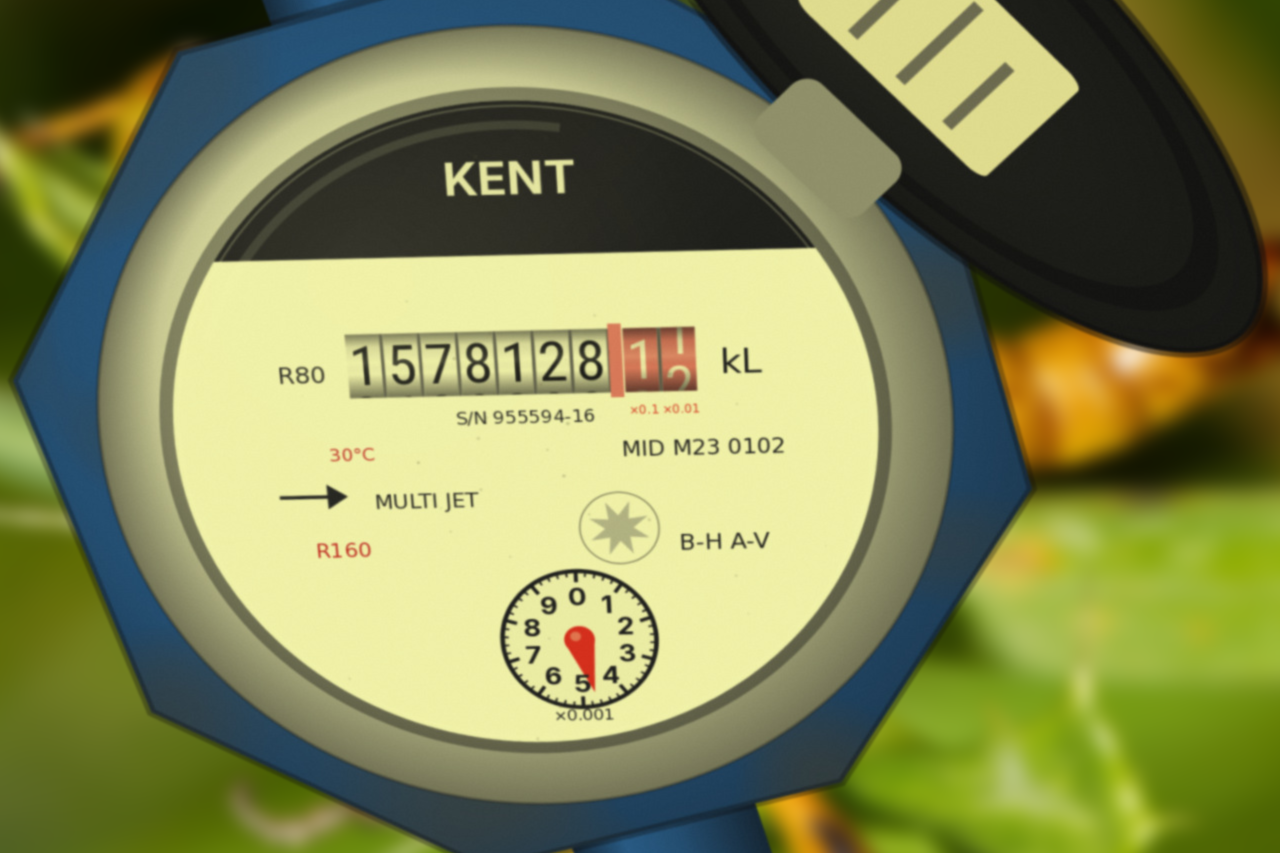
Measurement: 1578128.114 kL
